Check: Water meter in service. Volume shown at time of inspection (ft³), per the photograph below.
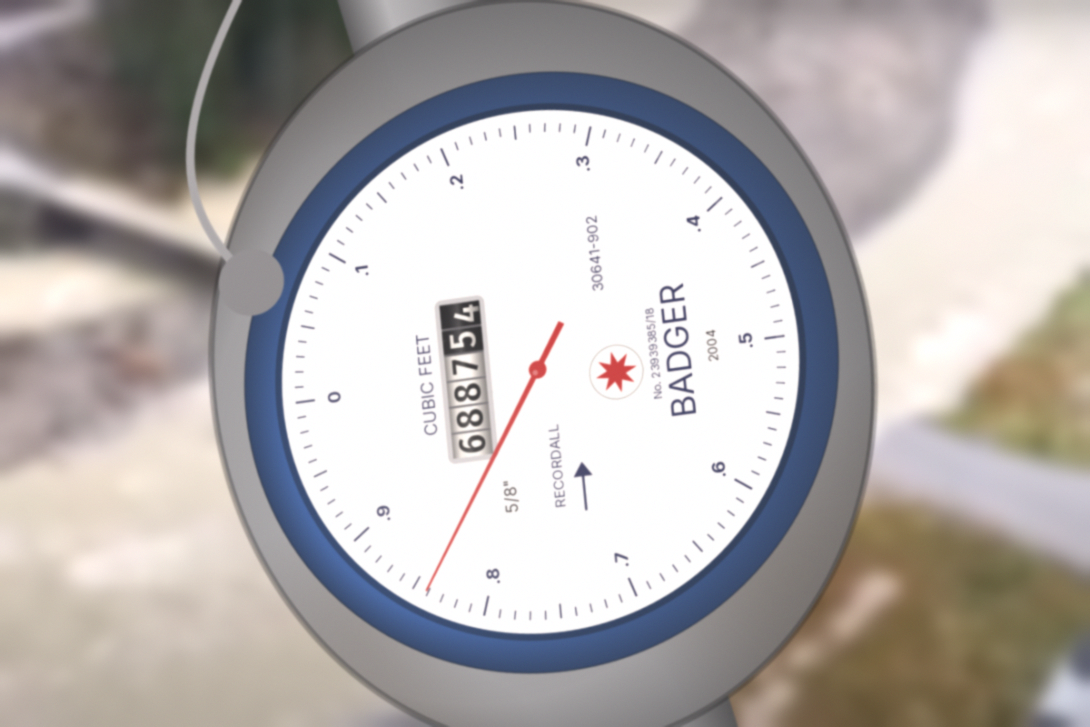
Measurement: 688753.84 ft³
